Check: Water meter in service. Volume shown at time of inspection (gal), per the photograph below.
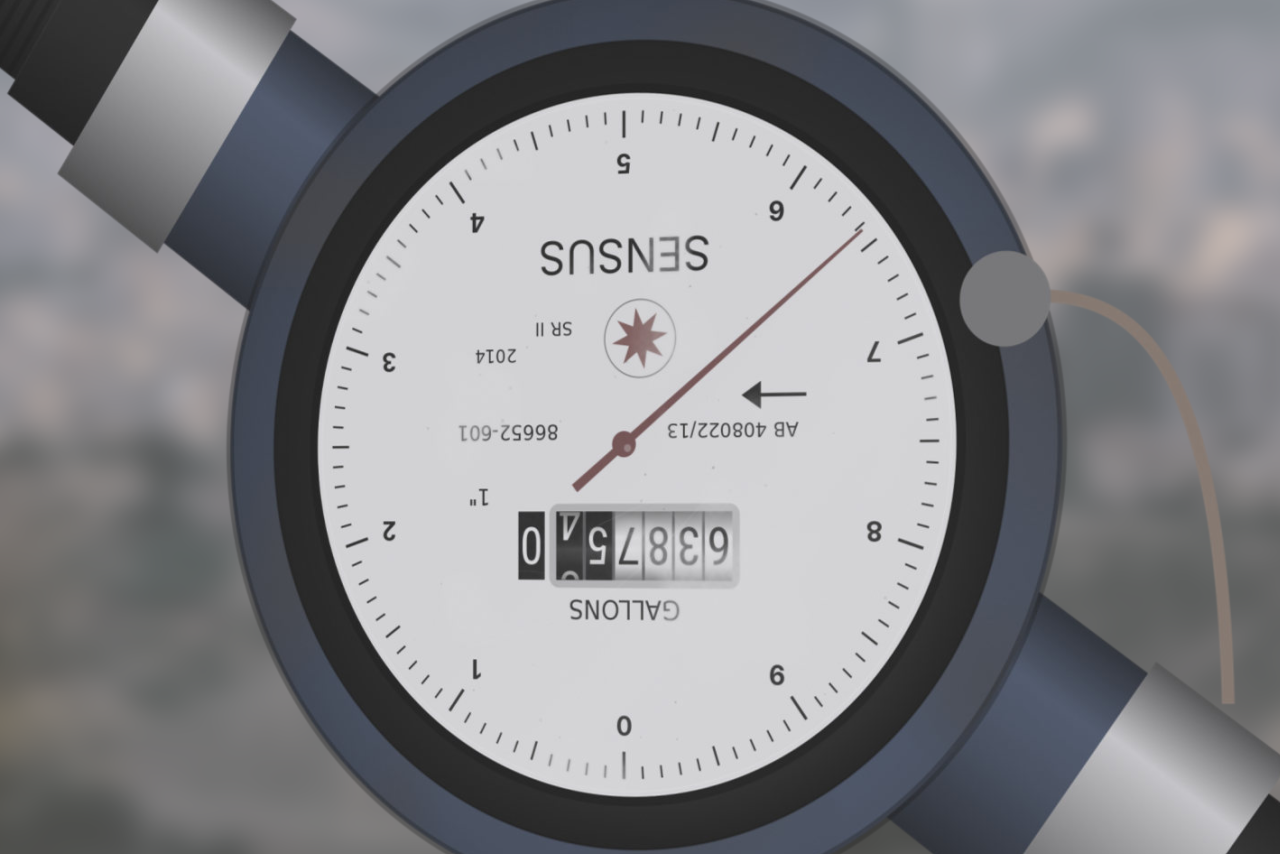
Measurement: 6387536.4 gal
